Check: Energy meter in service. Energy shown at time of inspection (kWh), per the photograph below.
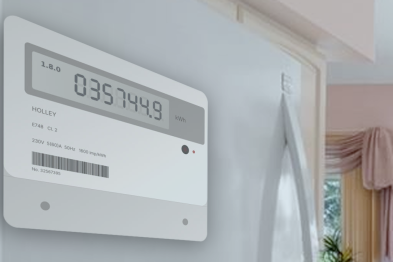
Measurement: 35744.9 kWh
